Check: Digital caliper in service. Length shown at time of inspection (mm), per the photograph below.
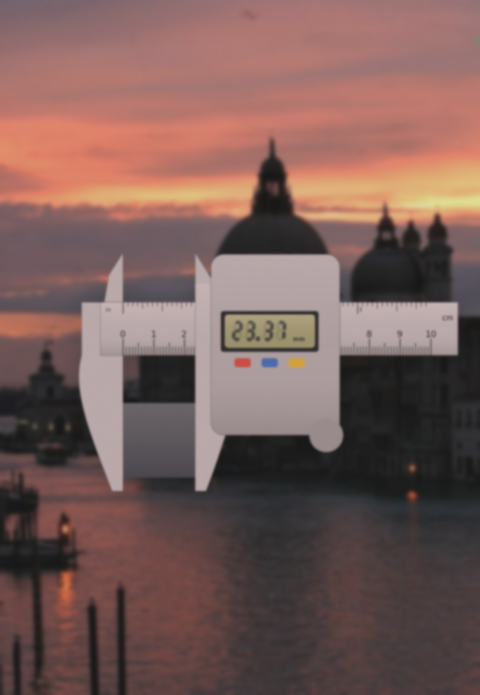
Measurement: 23.37 mm
